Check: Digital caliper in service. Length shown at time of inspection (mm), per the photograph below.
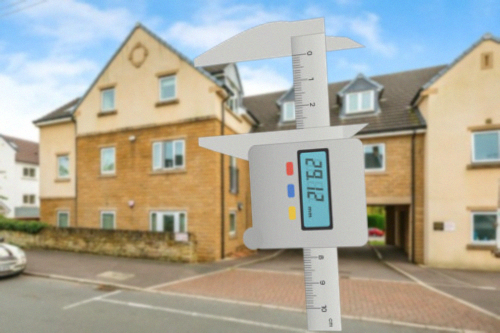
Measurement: 29.12 mm
